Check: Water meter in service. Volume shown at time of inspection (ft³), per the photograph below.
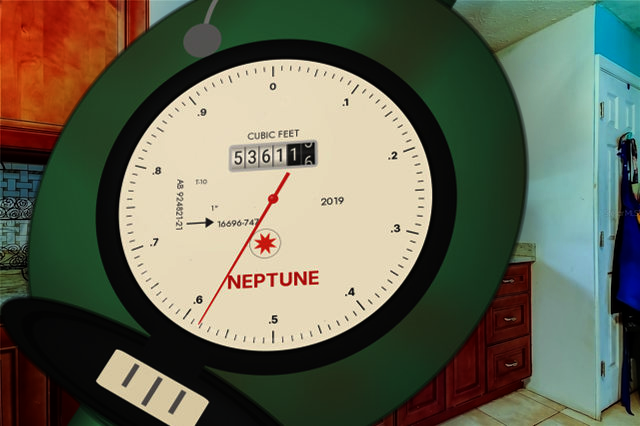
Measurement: 536115.58 ft³
